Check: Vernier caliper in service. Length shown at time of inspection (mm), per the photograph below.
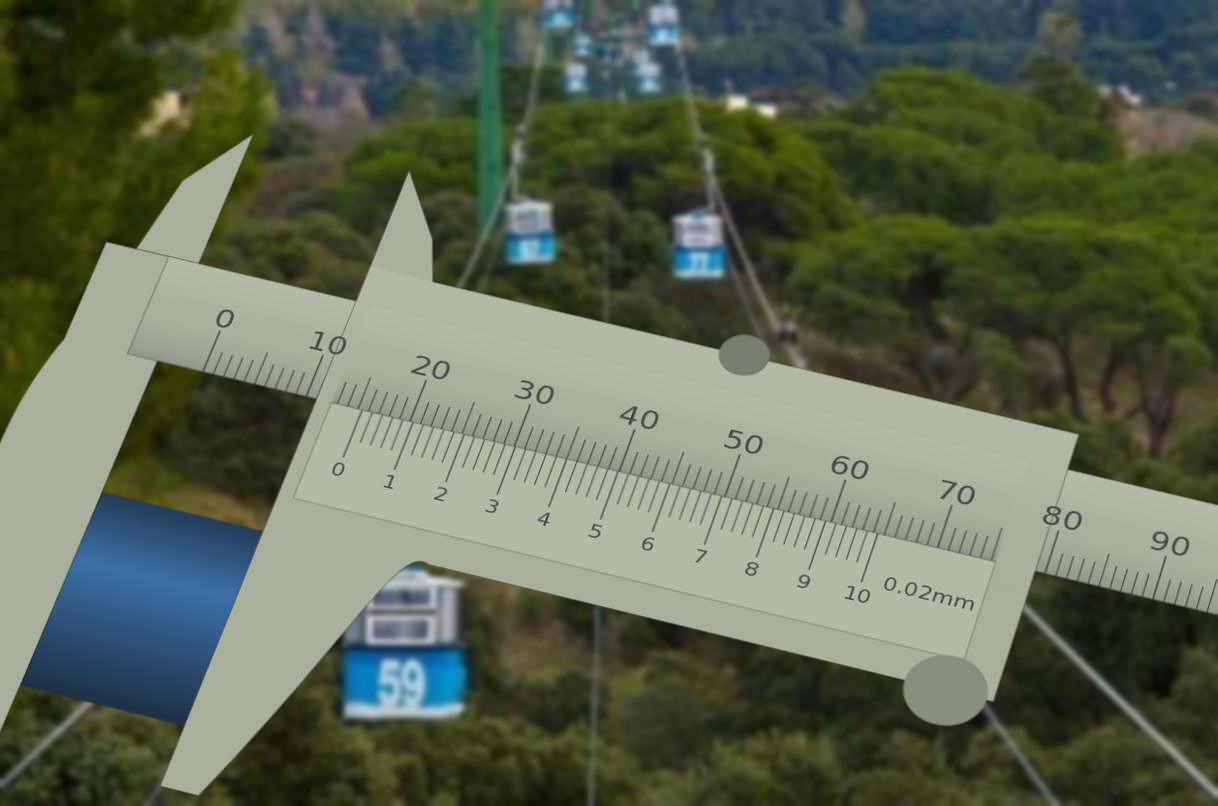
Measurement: 15.4 mm
